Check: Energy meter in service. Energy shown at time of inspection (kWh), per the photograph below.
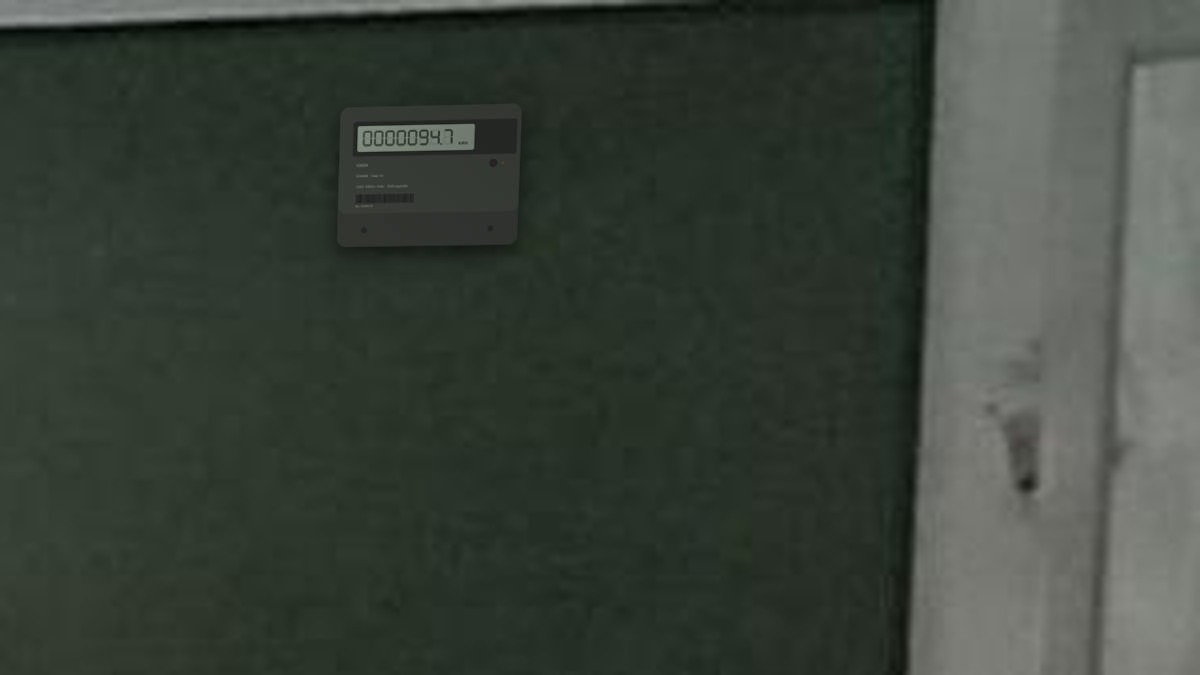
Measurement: 94.7 kWh
